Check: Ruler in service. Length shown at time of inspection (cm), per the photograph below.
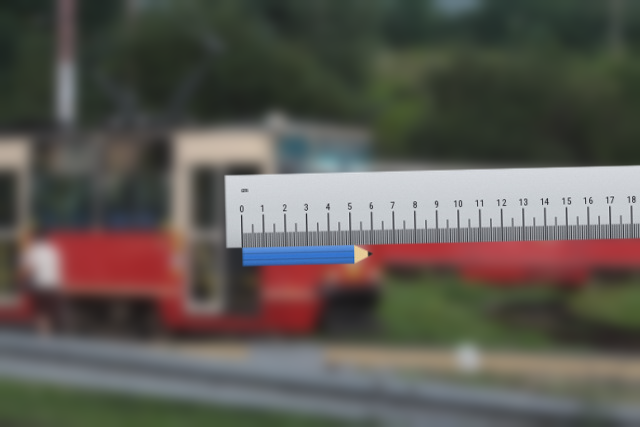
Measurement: 6 cm
